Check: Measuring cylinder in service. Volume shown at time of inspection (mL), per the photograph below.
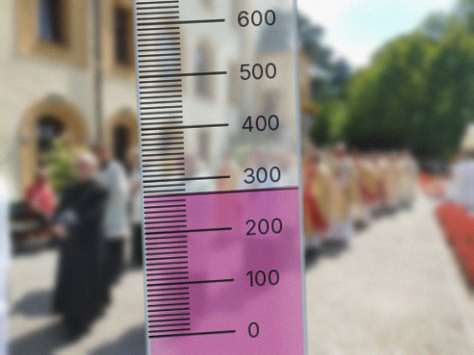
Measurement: 270 mL
